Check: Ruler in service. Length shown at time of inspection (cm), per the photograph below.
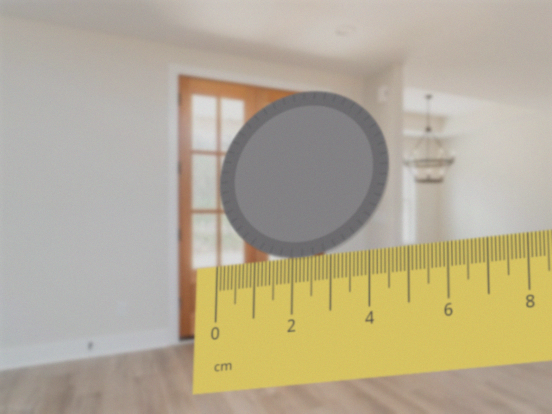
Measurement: 4.5 cm
